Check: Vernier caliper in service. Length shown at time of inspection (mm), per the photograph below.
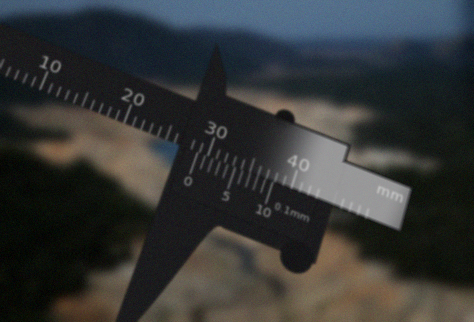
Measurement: 28.8 mm
